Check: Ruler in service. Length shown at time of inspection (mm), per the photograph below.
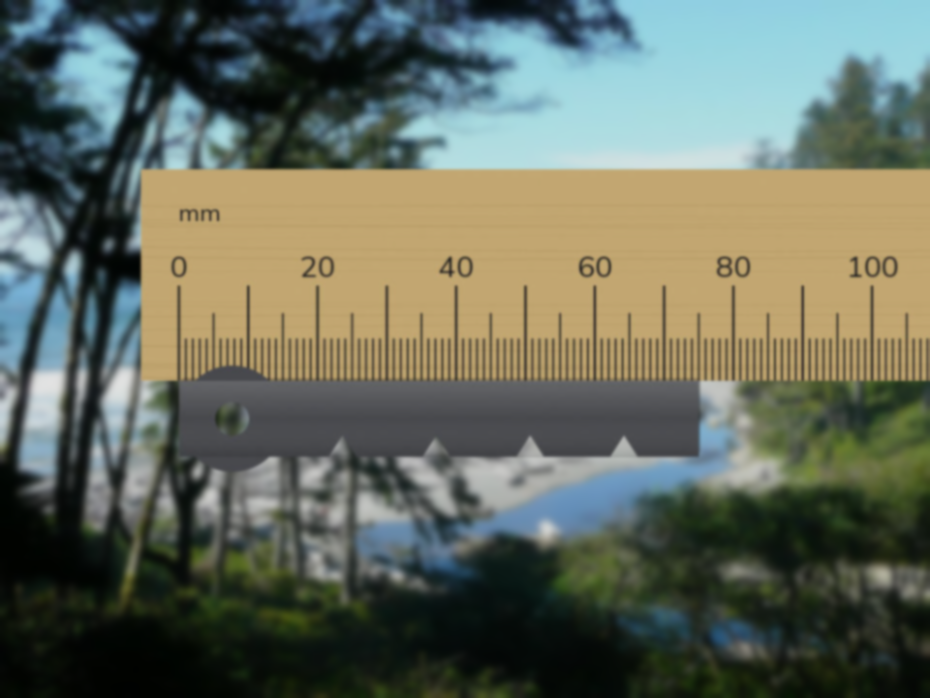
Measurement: 75 mm
